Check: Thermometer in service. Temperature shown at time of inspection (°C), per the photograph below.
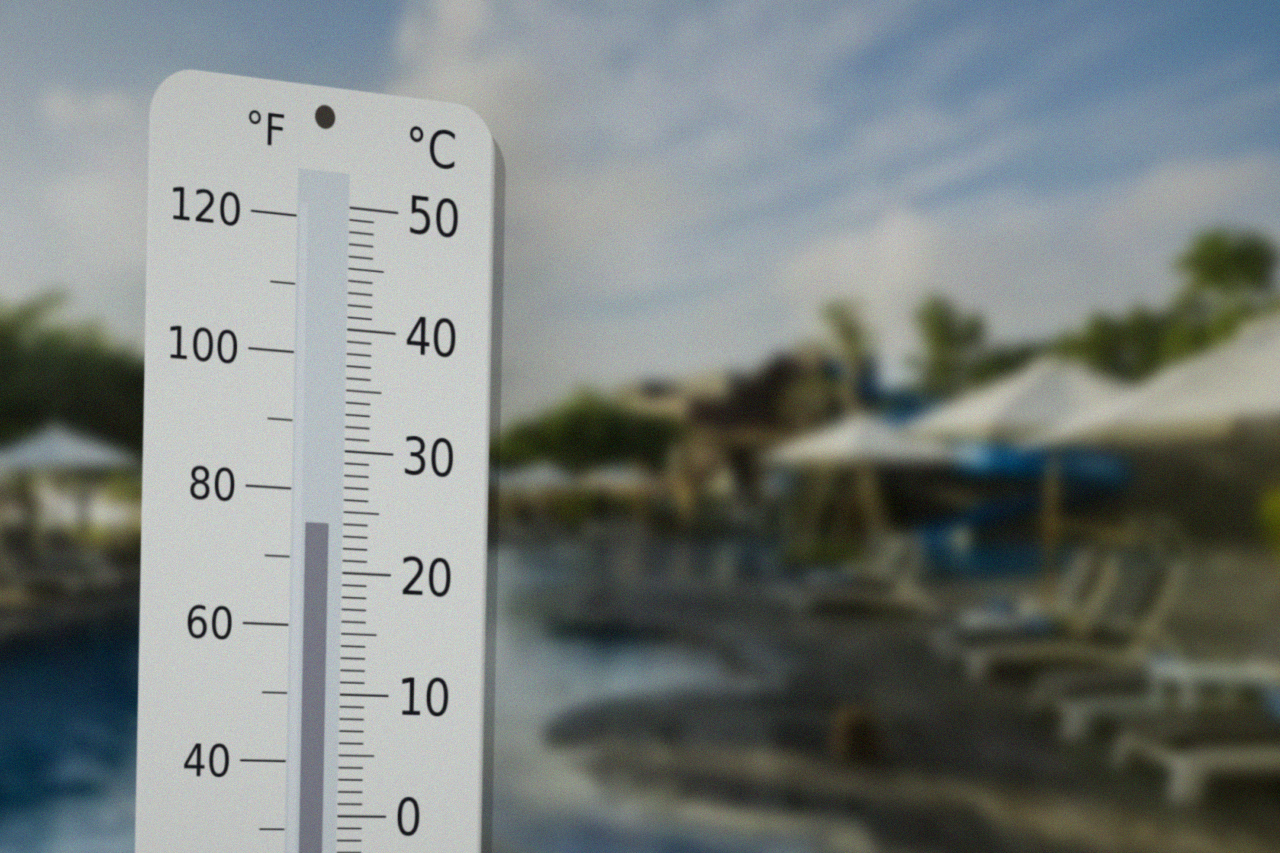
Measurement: 24 °C
